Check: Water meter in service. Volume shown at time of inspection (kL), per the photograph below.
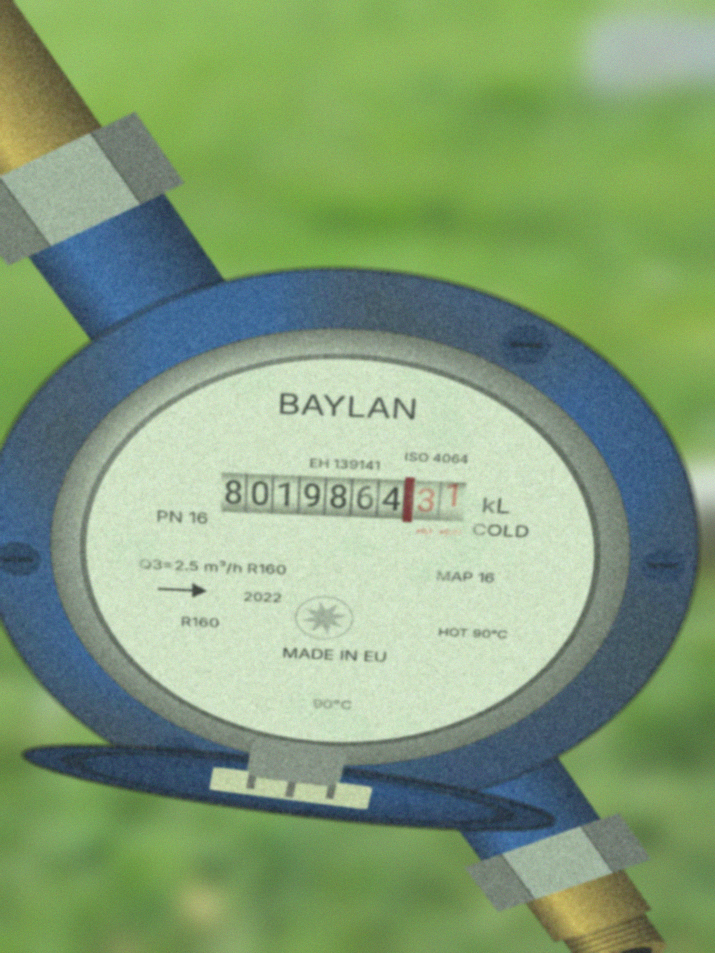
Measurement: 8019864.31 kL
